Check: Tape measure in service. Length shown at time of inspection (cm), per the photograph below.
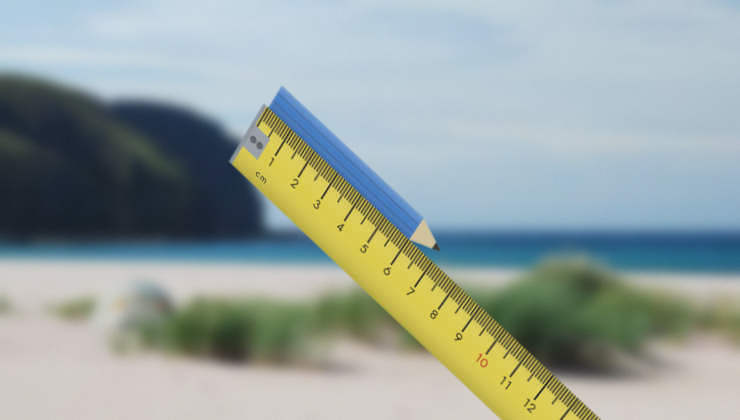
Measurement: 7 cm
